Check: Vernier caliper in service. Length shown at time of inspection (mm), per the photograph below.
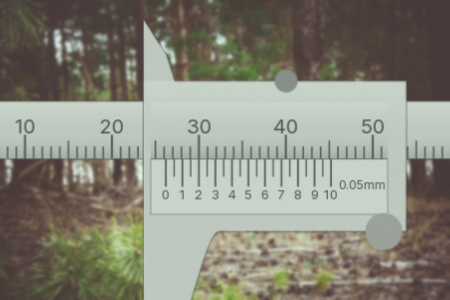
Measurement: 26.2 mm
